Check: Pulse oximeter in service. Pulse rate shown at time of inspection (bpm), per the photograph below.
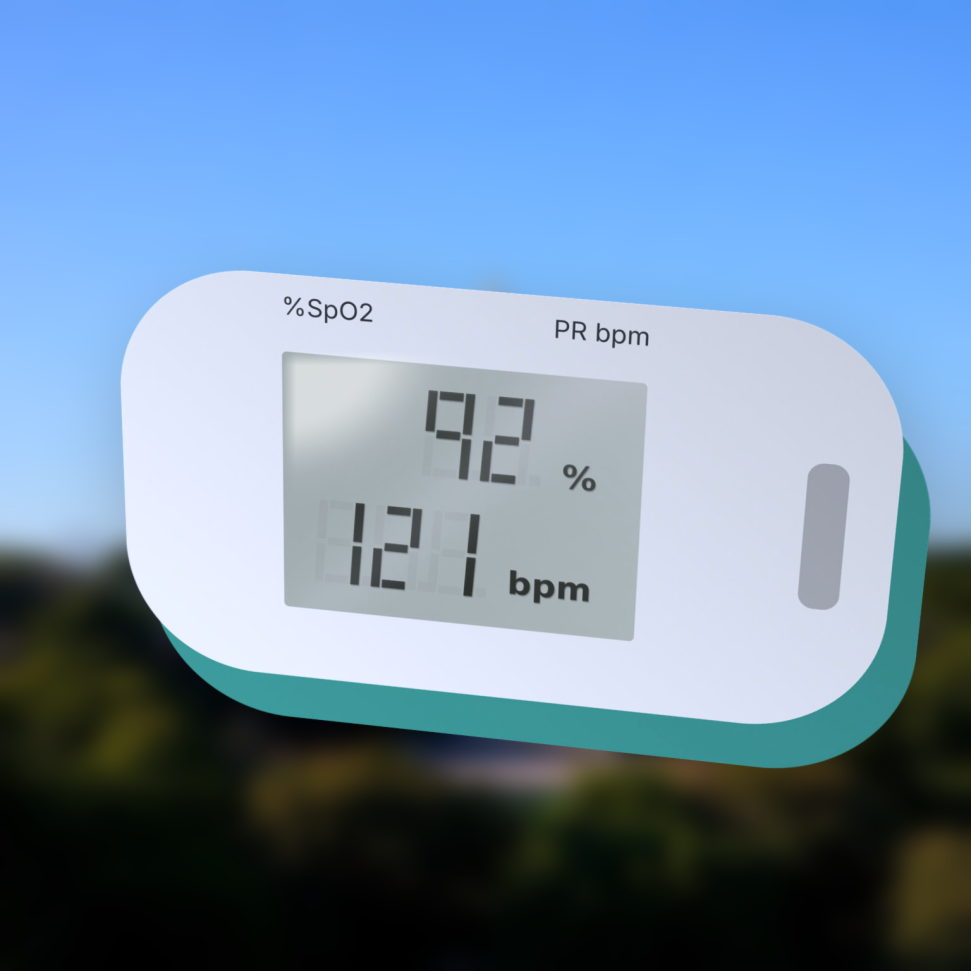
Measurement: 121 bpm
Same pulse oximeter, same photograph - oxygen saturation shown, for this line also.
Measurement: 92 %
